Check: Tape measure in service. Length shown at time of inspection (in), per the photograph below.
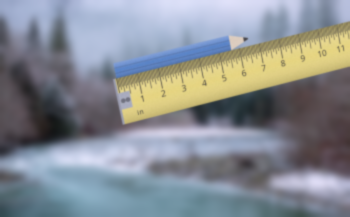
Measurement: 6.5 in
